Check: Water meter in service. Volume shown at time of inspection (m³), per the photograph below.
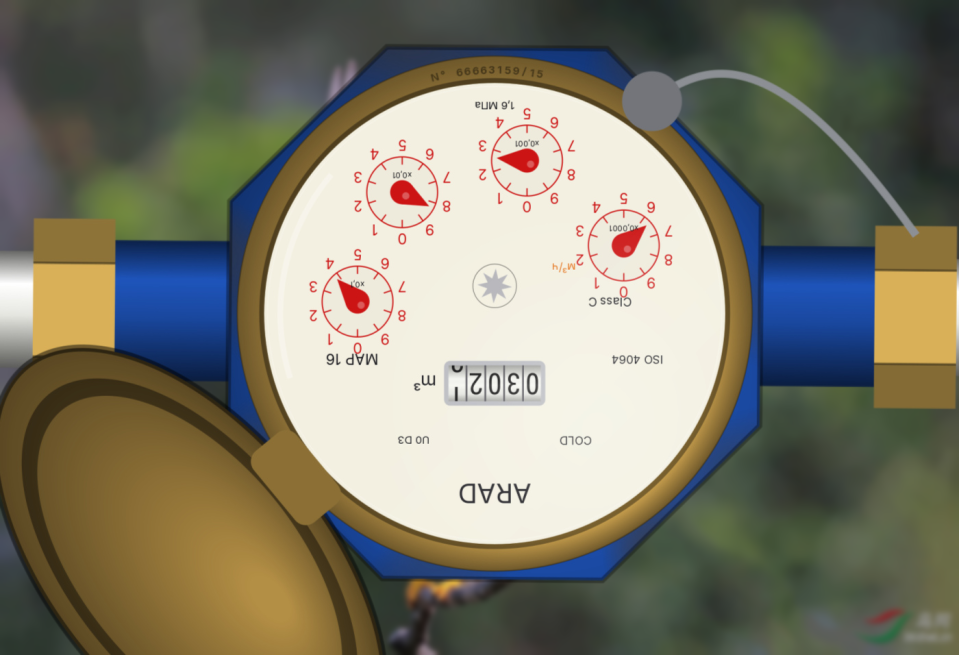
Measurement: 3021.3826 m³
